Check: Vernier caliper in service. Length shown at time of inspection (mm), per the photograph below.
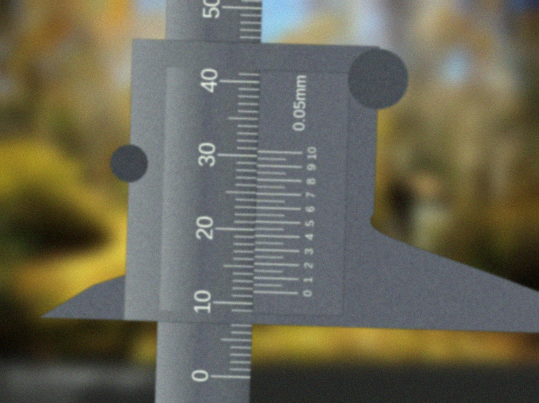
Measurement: 11.6 mm
